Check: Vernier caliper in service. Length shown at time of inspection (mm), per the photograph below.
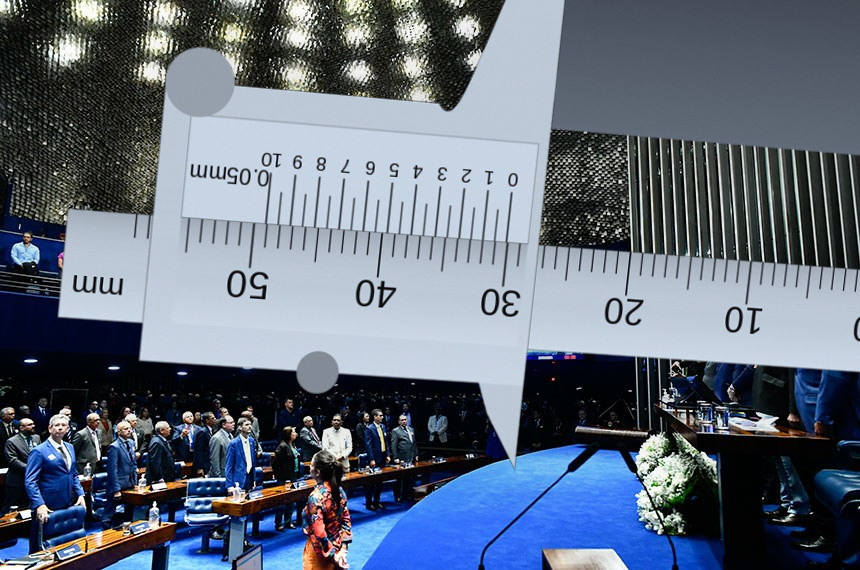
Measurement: 30.1 mm
